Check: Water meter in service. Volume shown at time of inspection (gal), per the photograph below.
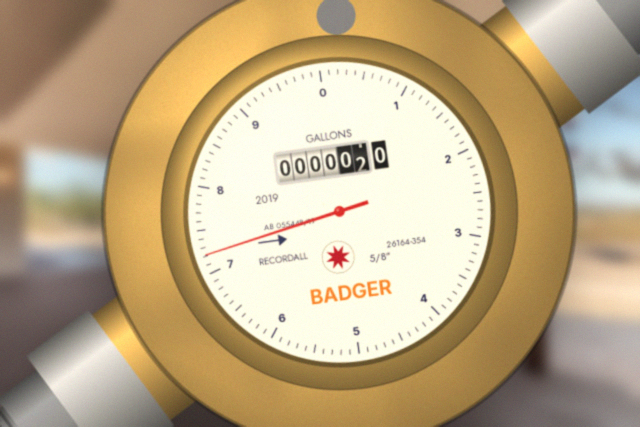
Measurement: 17.2 gal
